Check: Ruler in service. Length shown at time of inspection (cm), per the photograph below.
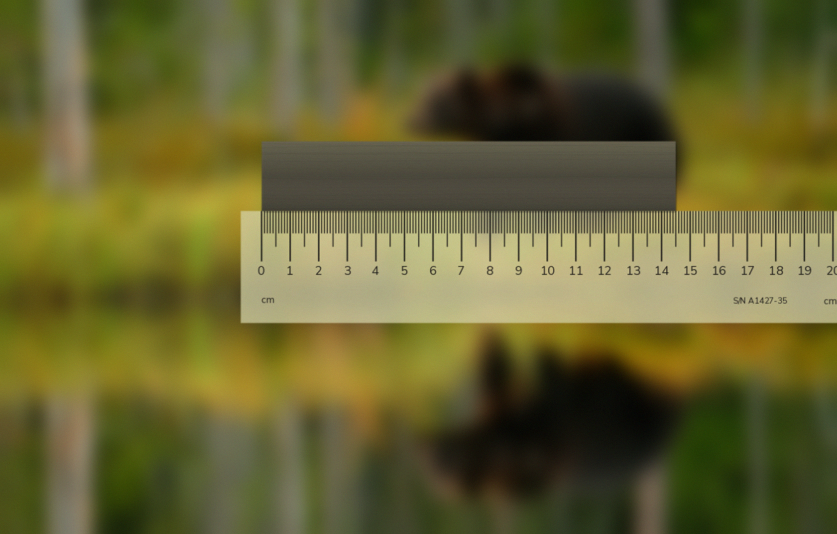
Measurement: 14.5 cm
